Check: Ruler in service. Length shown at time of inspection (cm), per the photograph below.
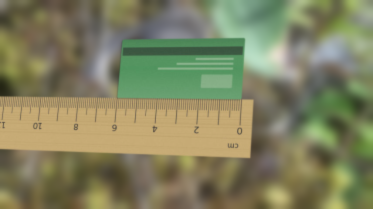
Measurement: 6 cm
